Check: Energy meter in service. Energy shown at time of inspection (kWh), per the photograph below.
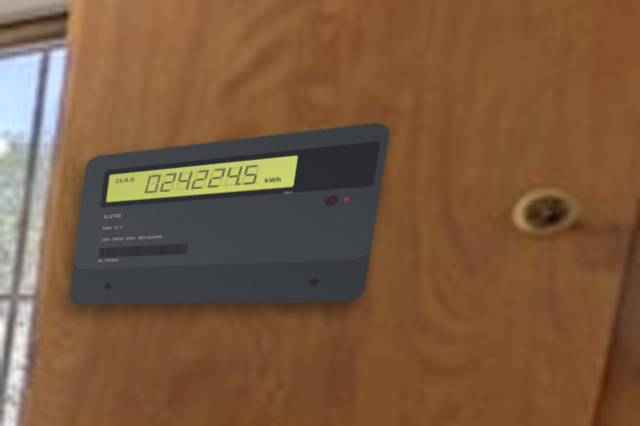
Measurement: 24224.5 kWh
